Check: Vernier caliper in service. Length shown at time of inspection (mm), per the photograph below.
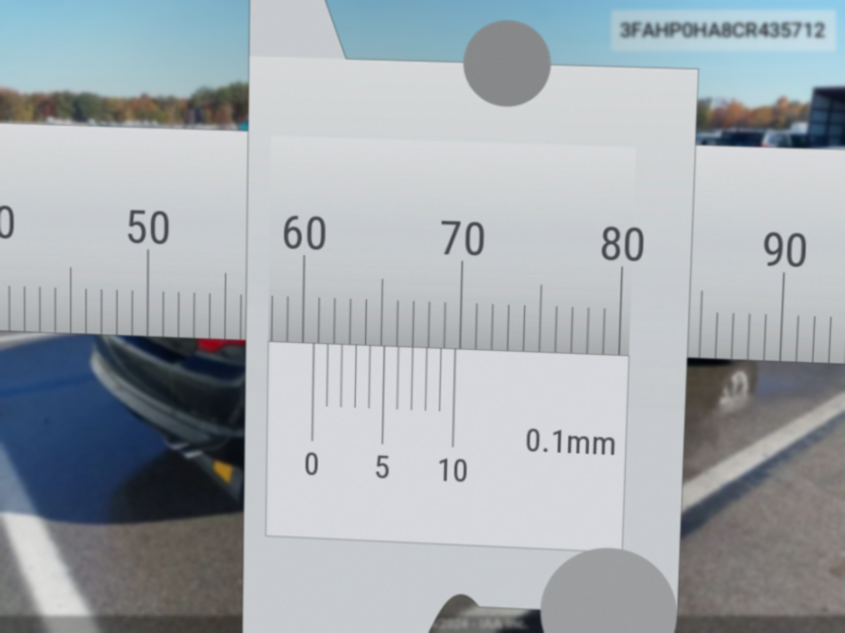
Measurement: 60.7 mm
